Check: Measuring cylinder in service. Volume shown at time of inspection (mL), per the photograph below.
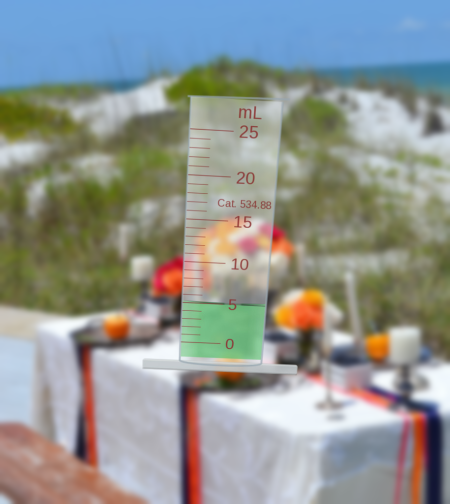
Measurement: 5 mL
